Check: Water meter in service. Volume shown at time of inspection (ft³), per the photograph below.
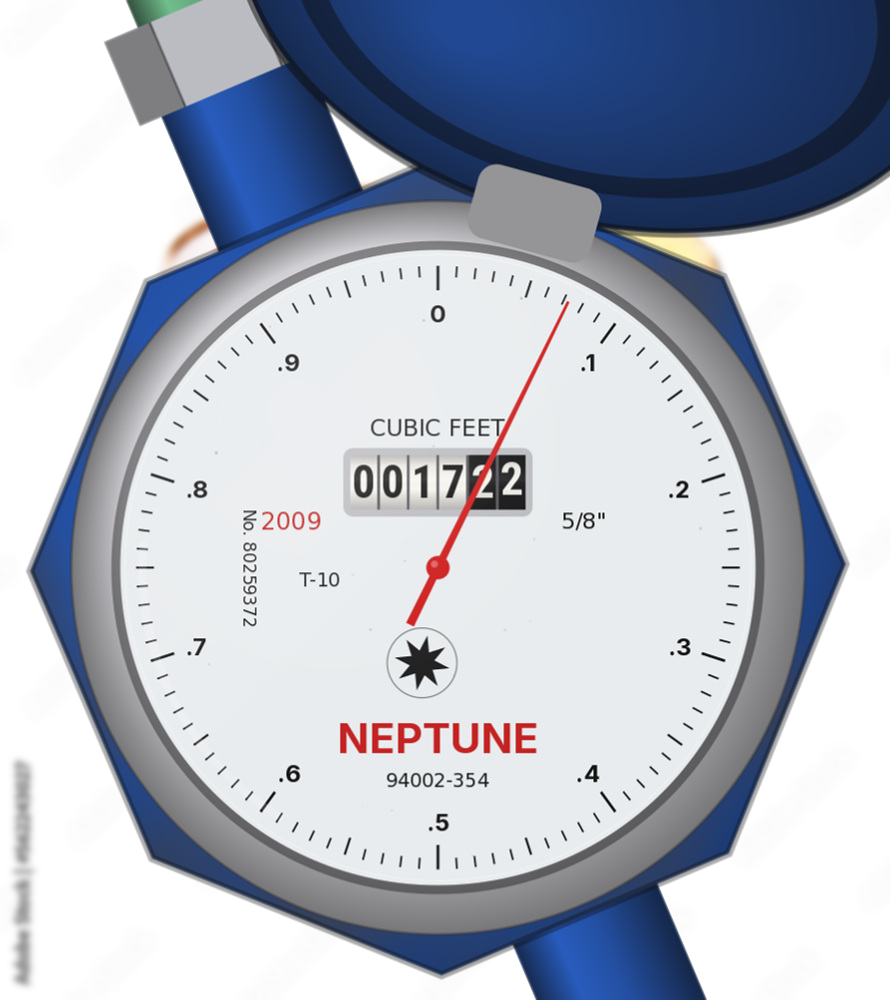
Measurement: 1722.07 ft³
